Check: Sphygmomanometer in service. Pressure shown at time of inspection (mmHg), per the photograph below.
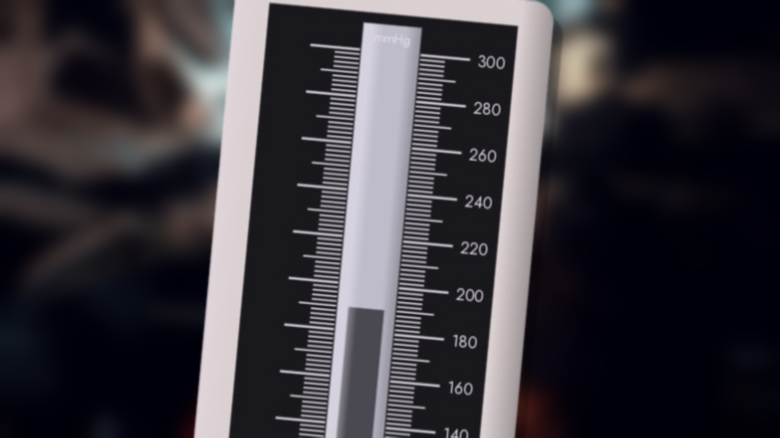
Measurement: 190 mmHg
